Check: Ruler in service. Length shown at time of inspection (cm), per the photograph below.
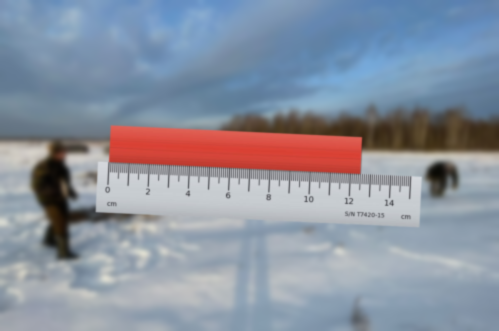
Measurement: 12.5 cm
